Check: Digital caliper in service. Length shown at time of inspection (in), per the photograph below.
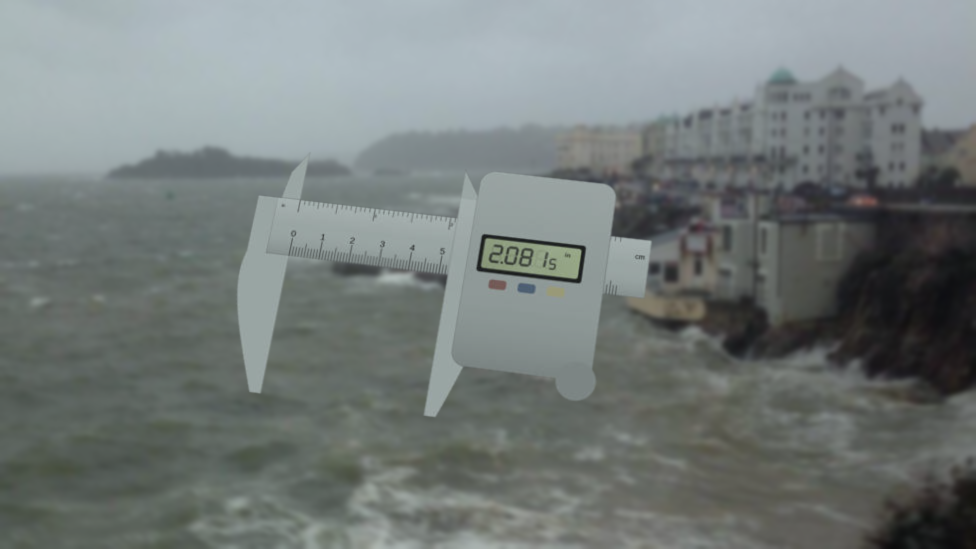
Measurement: 2.0815 in
